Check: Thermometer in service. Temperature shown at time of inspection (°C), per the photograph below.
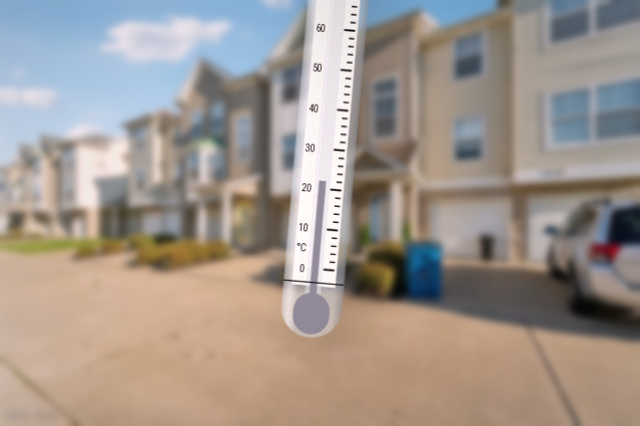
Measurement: 22 °C
